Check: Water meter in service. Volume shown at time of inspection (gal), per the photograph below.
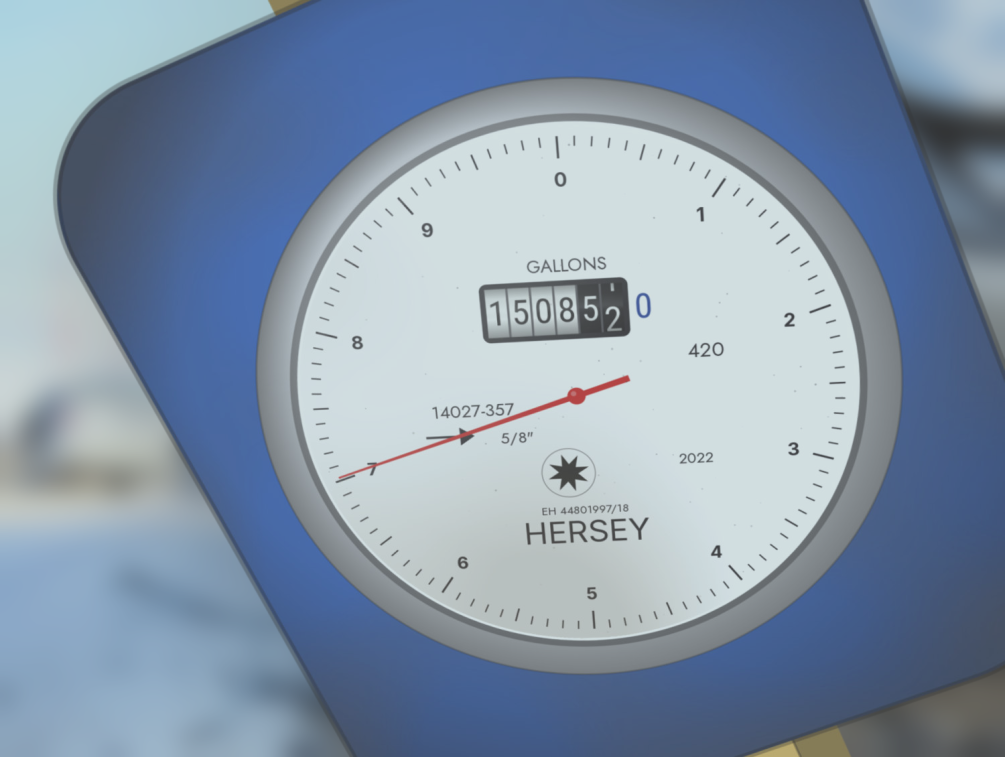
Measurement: 1508517.0 gal
